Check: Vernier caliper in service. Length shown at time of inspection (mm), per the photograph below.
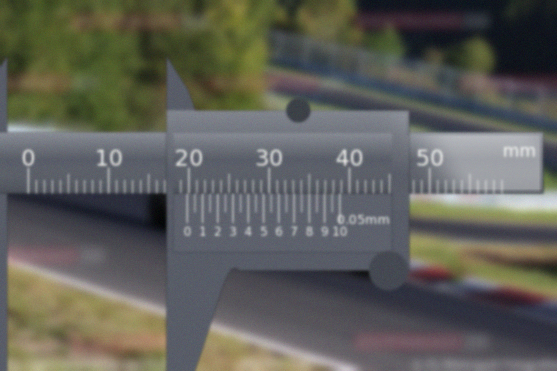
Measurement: 19.8 mm
